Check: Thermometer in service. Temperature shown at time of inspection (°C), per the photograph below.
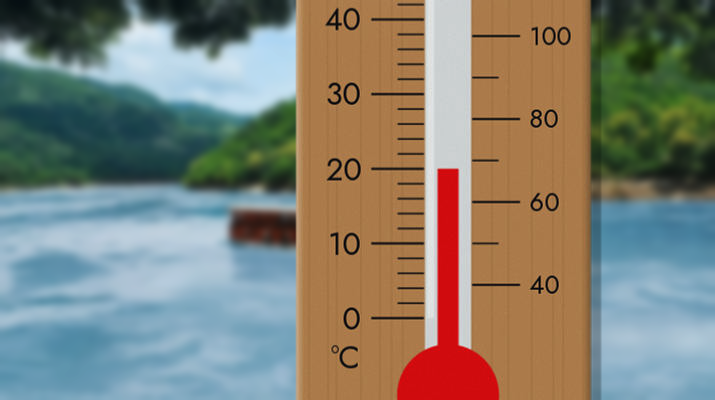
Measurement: 20 °C
